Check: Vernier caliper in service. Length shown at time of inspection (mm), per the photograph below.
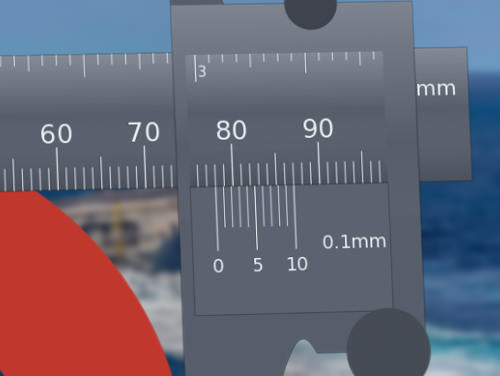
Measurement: 78.0 mm
